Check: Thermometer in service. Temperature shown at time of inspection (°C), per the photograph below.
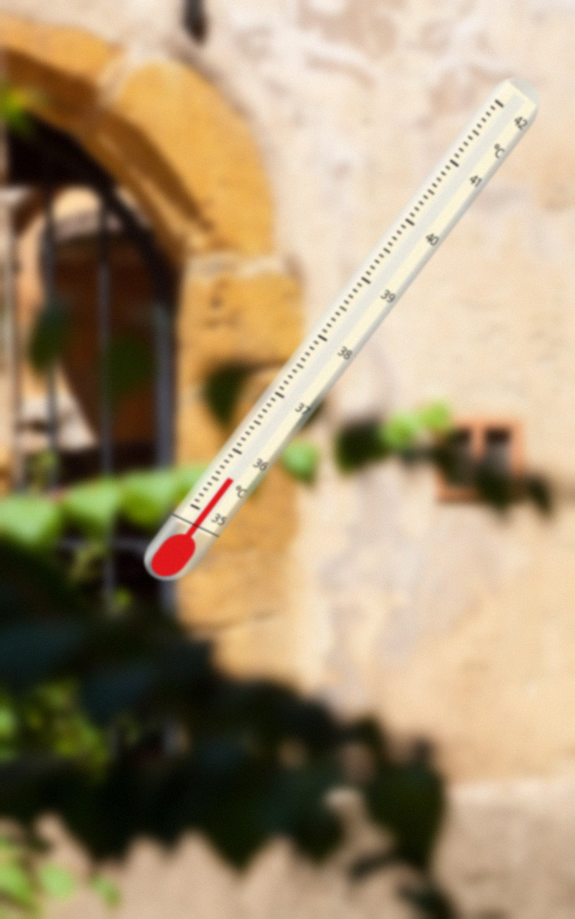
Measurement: 35.6 °C
